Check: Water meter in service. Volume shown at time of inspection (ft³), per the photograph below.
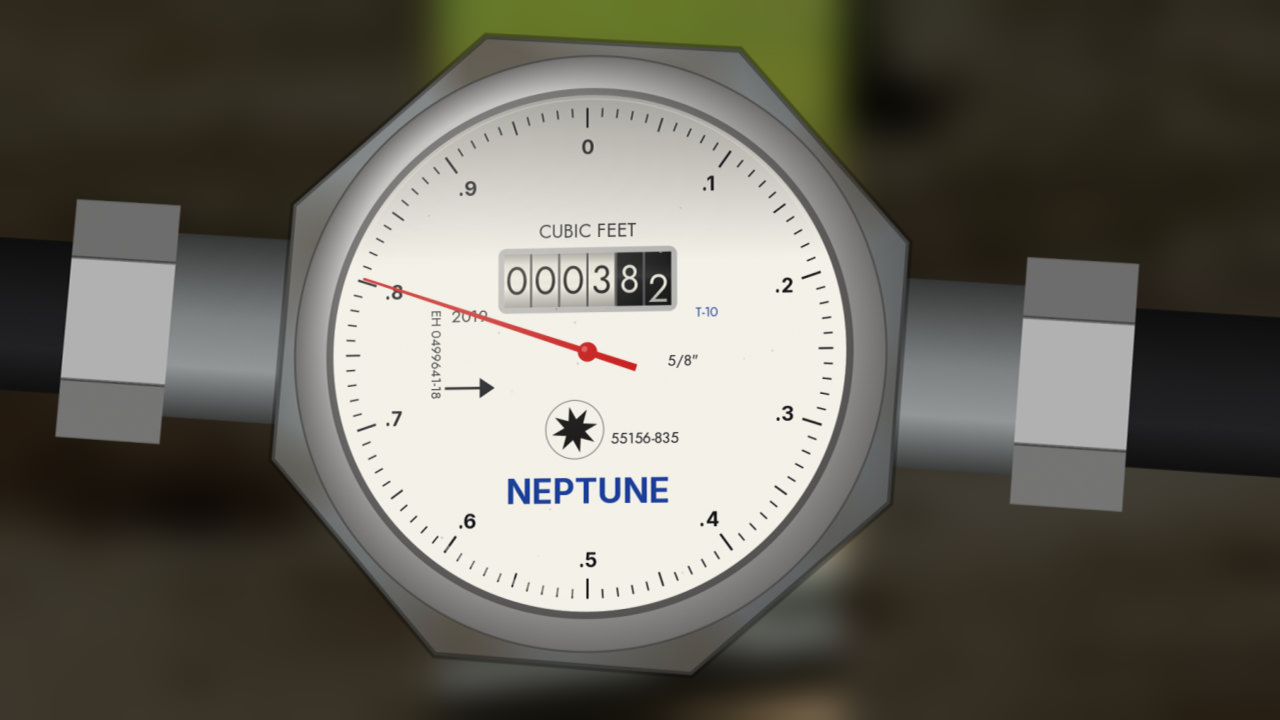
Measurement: 381.80 ft³
